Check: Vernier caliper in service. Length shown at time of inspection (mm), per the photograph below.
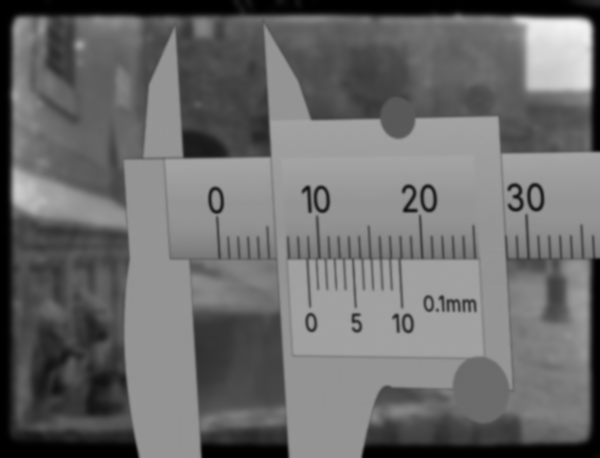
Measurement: 8.8 mm
